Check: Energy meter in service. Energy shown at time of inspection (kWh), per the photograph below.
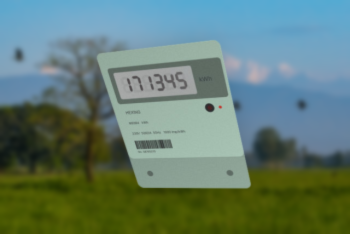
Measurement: 171345 kWh
